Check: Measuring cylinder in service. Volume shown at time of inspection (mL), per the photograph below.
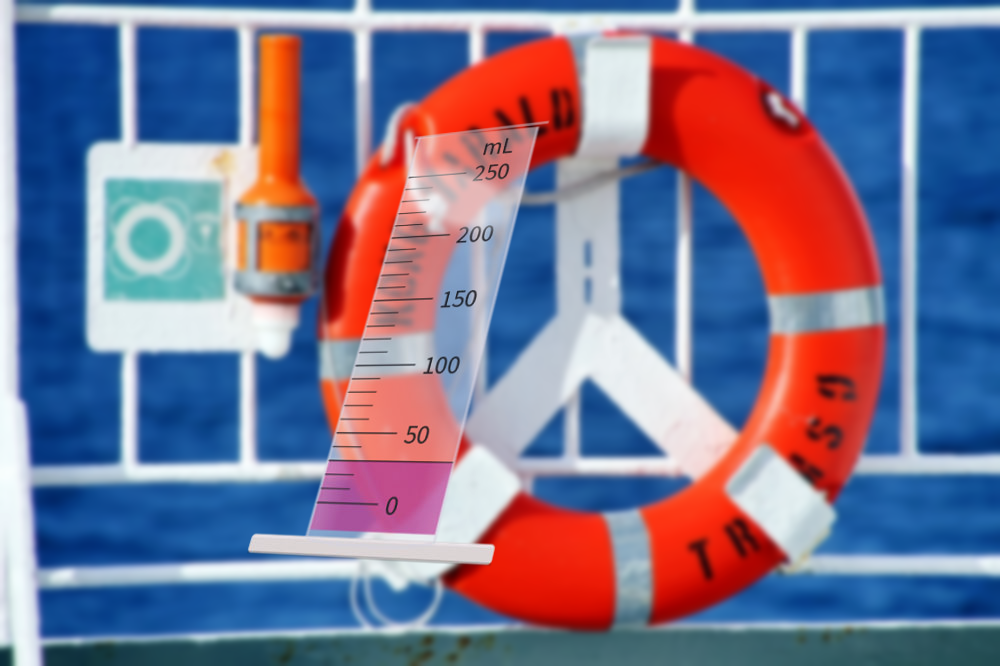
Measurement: 30 mL
